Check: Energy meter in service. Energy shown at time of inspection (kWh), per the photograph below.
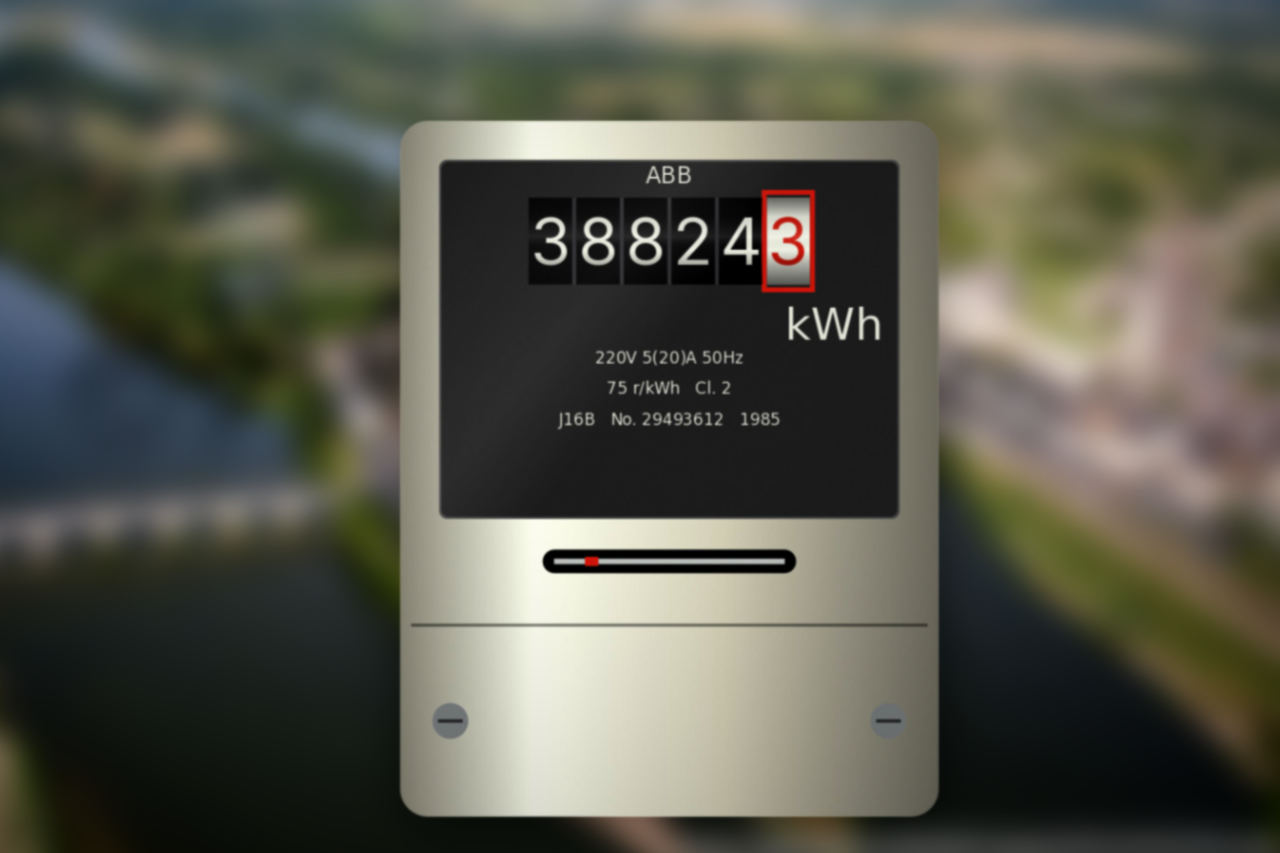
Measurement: 38824.3 kWh
